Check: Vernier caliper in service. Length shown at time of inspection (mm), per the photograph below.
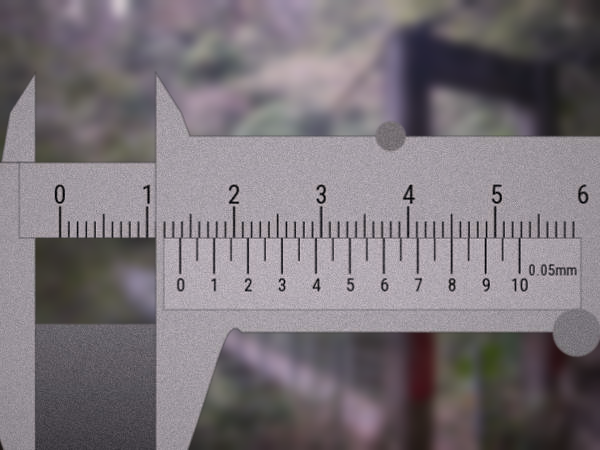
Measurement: 13.8 mm
